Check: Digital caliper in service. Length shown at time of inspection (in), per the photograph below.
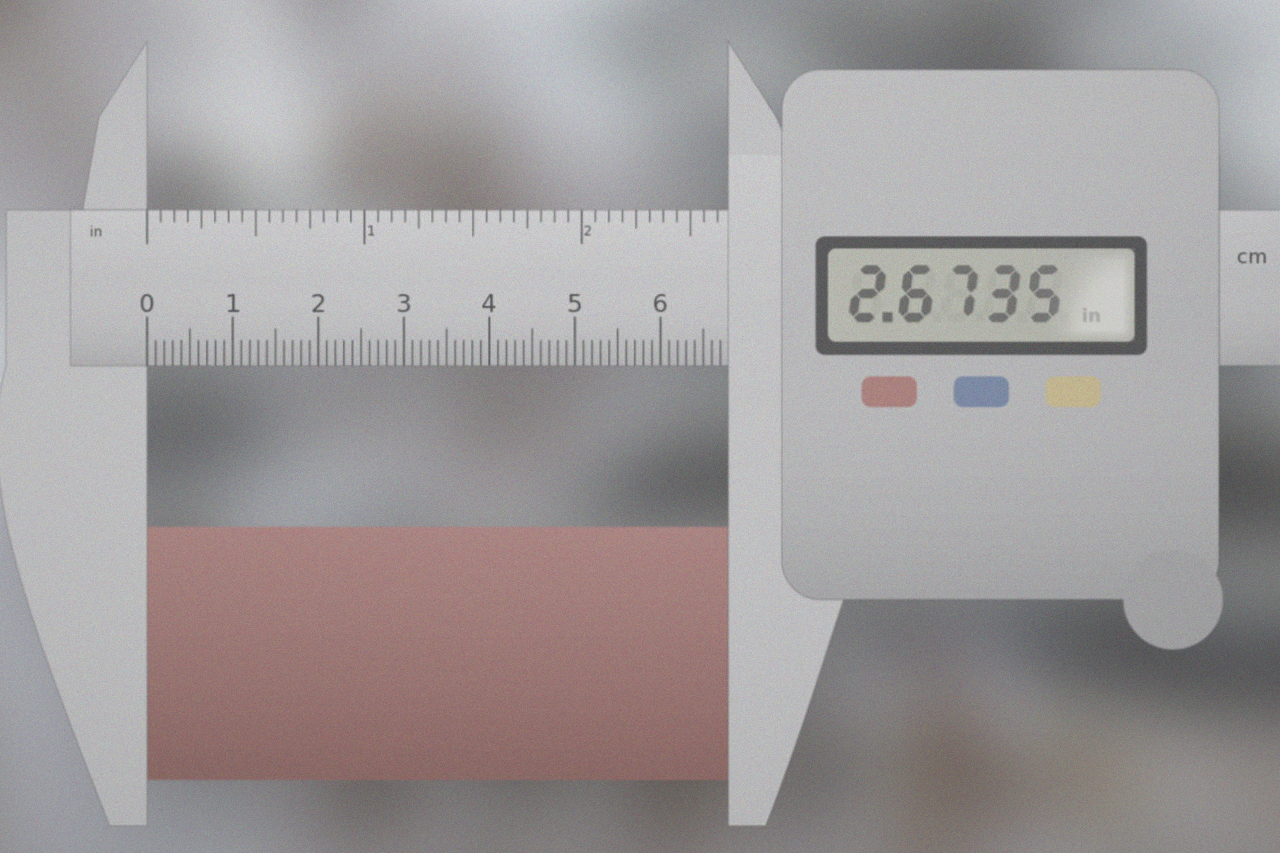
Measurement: 2.6735 in
